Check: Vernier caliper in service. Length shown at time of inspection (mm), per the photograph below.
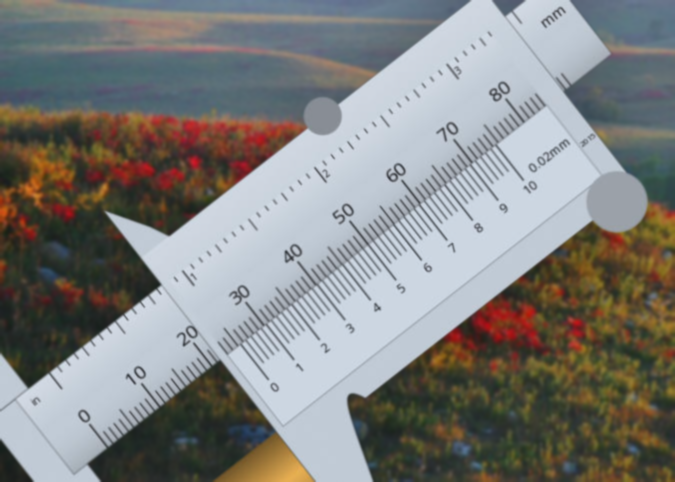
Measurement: 25.5 mm
